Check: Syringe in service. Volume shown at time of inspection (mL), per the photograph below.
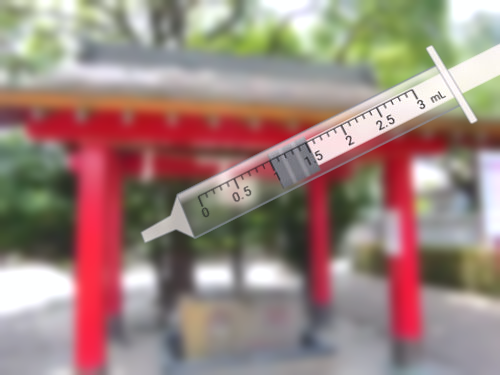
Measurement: 1 mL
